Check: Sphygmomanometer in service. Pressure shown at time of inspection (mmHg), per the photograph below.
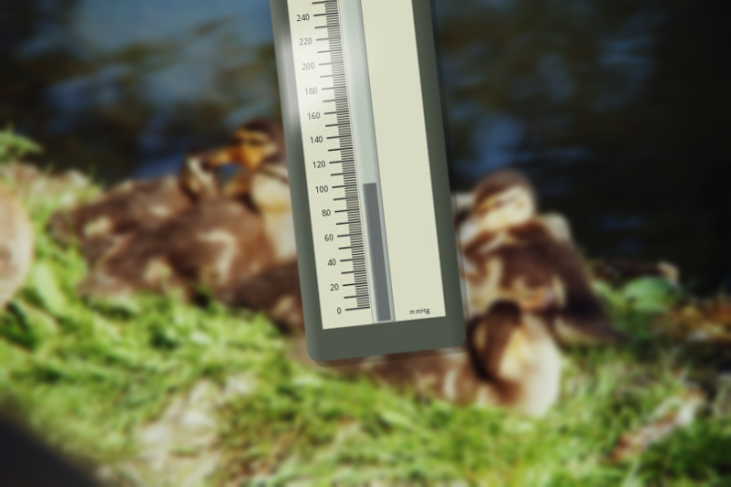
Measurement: 100 mmHg
